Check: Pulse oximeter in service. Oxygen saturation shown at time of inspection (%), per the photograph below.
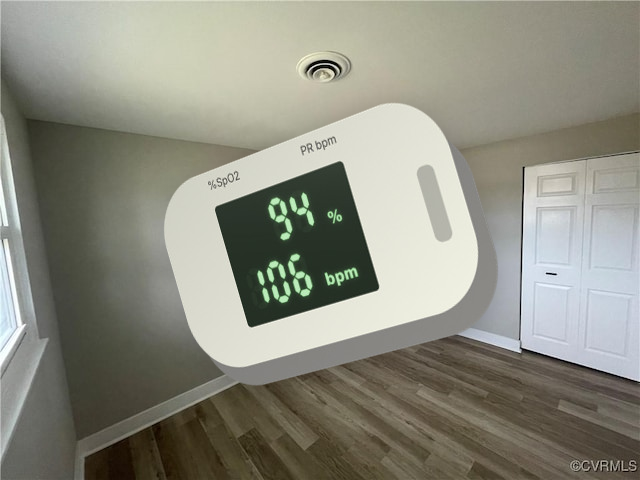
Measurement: 94 %
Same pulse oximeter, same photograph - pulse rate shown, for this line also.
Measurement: 106 bpm
